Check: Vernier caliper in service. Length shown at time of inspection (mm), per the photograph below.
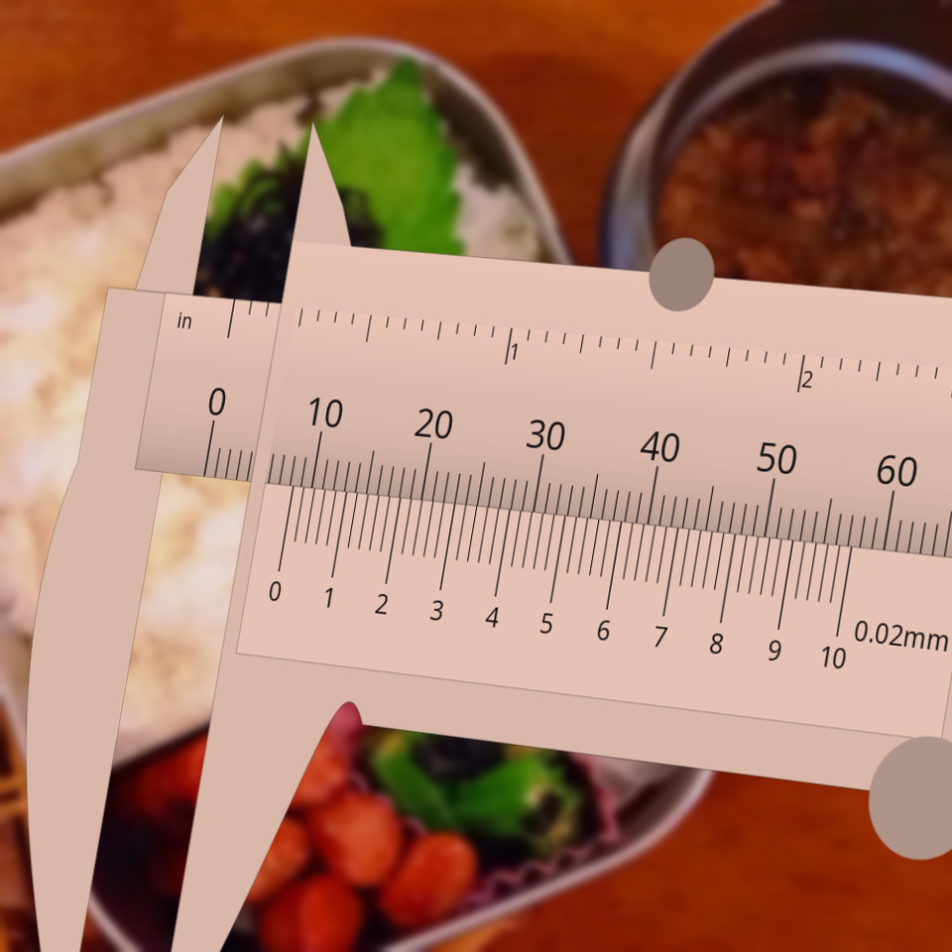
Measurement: 8.3 mm
